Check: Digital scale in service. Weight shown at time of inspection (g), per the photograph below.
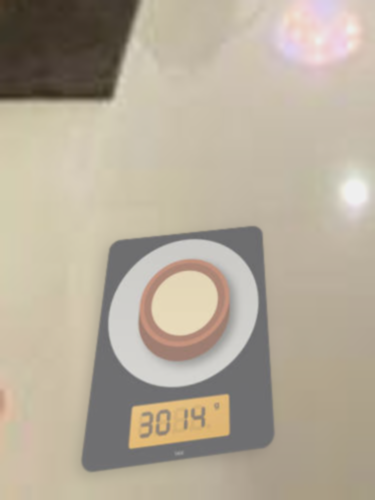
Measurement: 3014 g
